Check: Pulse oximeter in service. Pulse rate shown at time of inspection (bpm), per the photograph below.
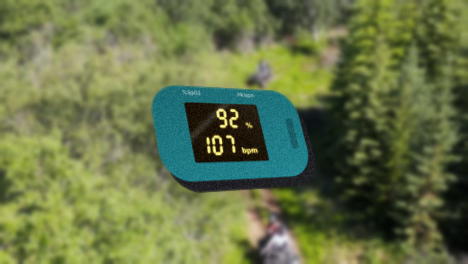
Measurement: 107 bpm
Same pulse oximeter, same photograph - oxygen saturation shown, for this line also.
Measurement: 92 %
